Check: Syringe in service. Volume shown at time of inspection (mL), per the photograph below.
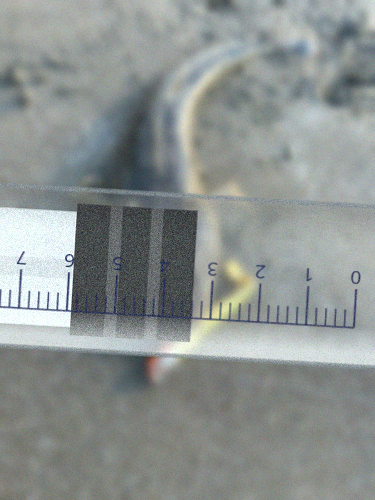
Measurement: 3.4 mL
